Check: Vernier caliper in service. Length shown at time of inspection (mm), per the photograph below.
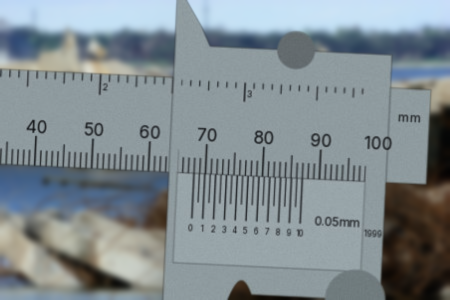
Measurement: 68.0 mm
